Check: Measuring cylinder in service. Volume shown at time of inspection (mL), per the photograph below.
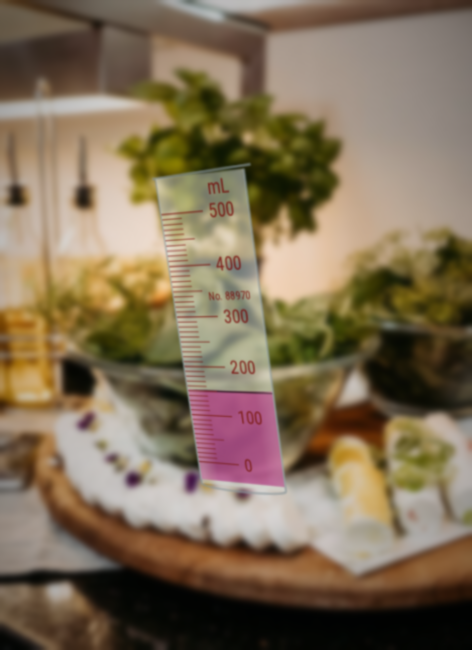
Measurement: 150 mL
